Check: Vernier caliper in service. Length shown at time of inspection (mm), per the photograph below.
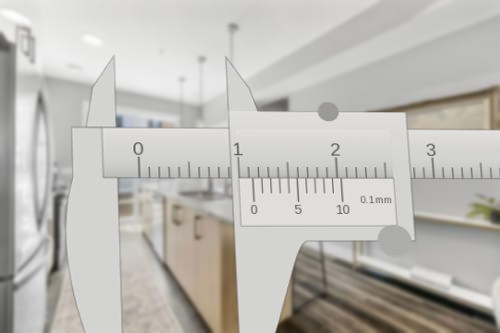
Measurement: 11.4 mm
